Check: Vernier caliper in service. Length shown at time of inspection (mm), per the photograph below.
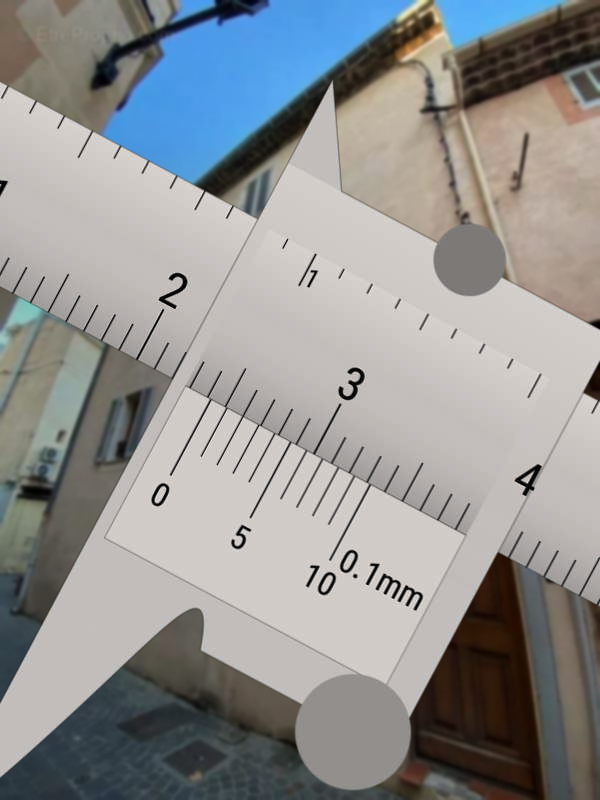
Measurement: 24.2 mm
